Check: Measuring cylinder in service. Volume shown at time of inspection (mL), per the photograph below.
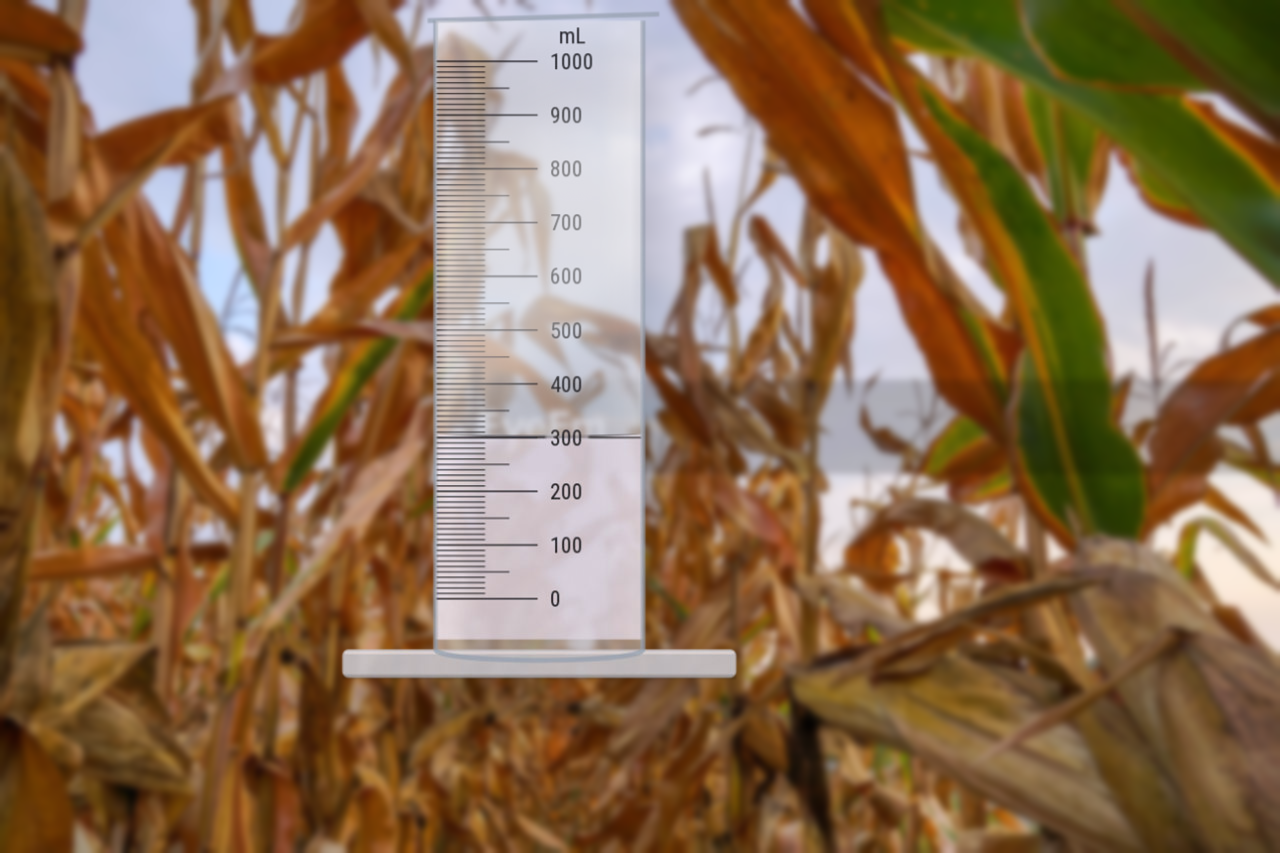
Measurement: 300 mL
